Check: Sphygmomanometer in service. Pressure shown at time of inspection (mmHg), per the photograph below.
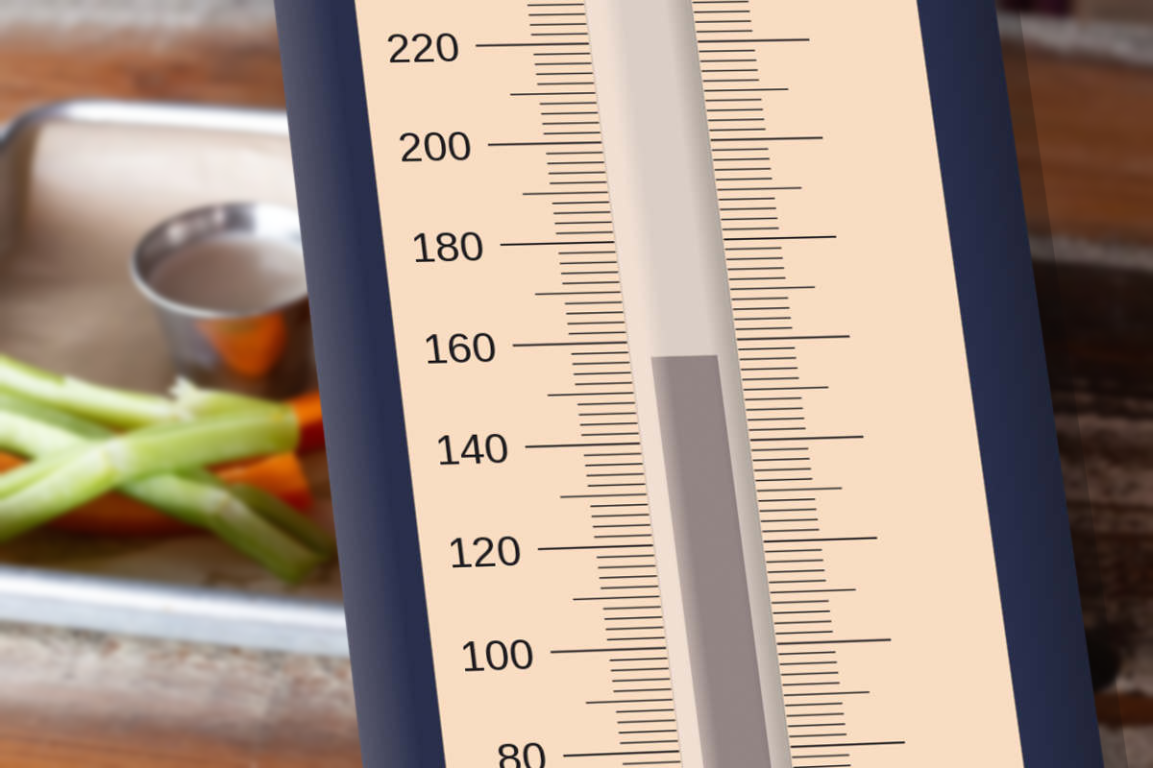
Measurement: 157 mmHg
